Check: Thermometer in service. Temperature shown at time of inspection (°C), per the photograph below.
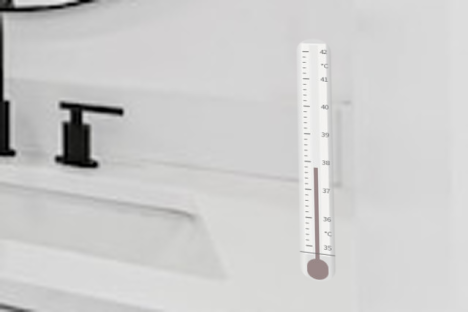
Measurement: 37.8 °C
